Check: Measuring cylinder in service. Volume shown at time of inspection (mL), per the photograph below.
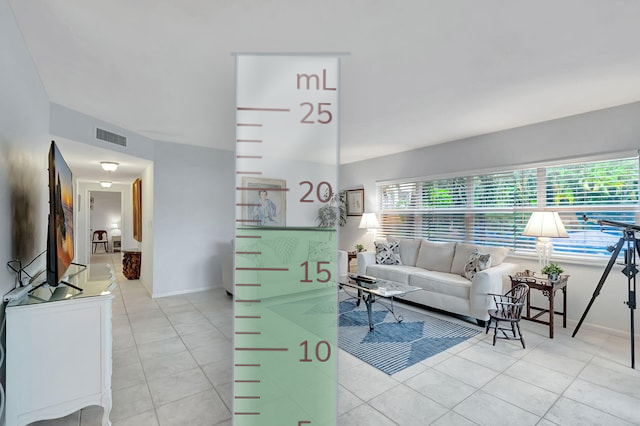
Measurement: 17.5 mL
